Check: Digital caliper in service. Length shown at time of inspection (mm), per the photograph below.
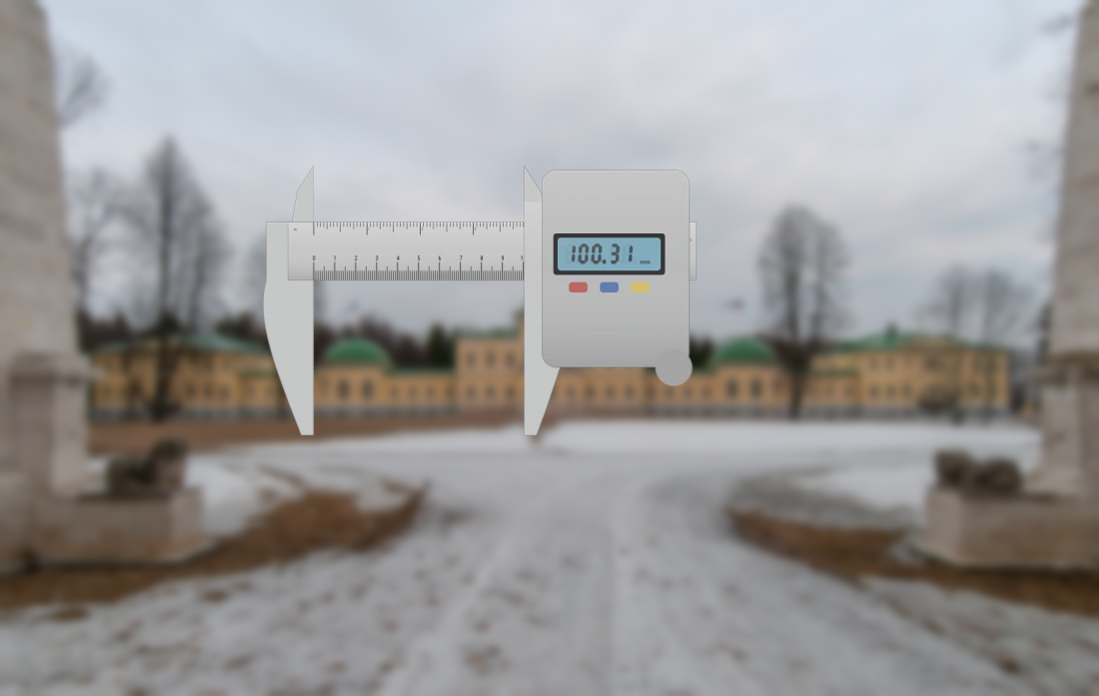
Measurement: 100.31 mm
